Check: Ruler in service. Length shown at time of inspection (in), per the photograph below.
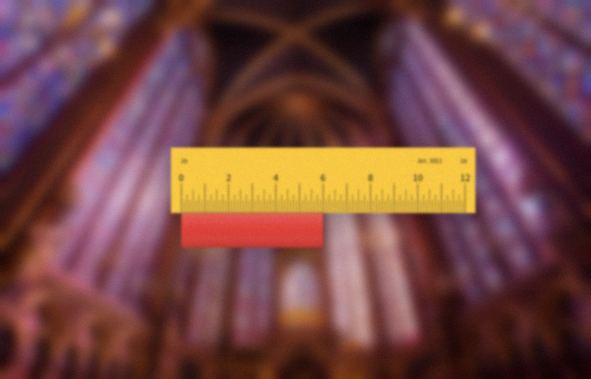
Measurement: 6 in
